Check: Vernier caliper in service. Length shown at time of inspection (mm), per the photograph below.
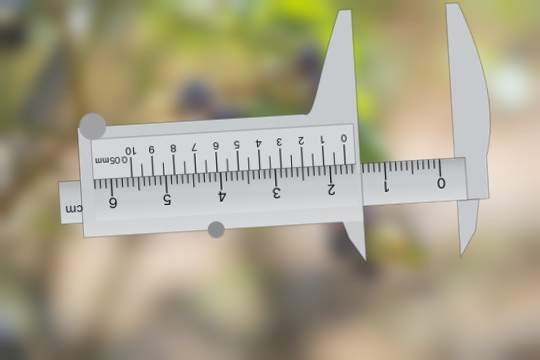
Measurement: 17.2 mm
